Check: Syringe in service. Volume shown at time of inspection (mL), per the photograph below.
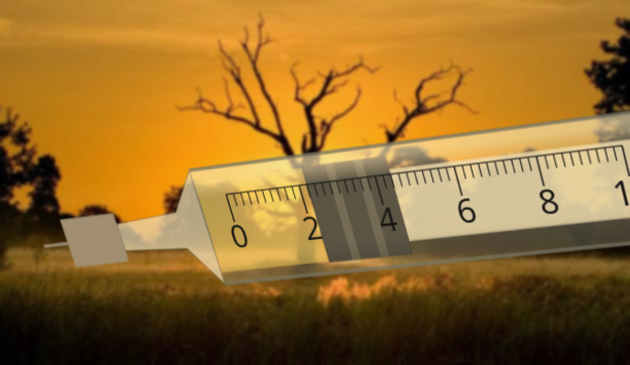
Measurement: 2.2 mL
